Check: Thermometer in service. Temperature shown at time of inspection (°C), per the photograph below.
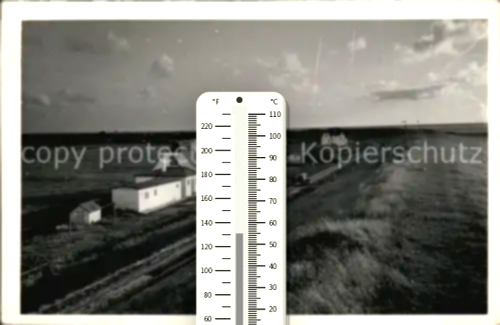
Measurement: 55 °C
